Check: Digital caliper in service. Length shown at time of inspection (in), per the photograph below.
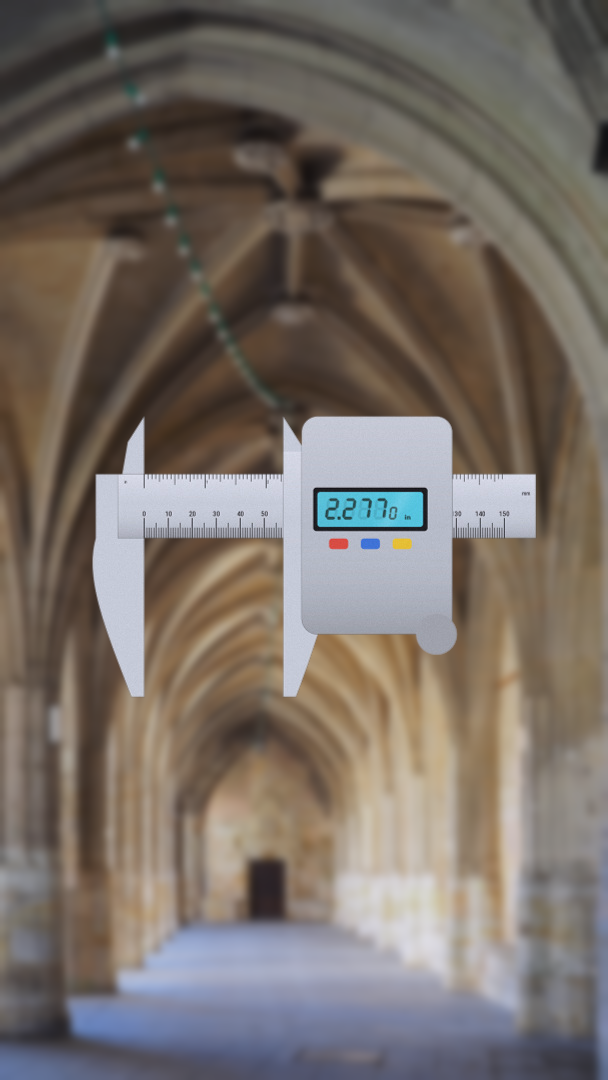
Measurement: 2.2770 in
